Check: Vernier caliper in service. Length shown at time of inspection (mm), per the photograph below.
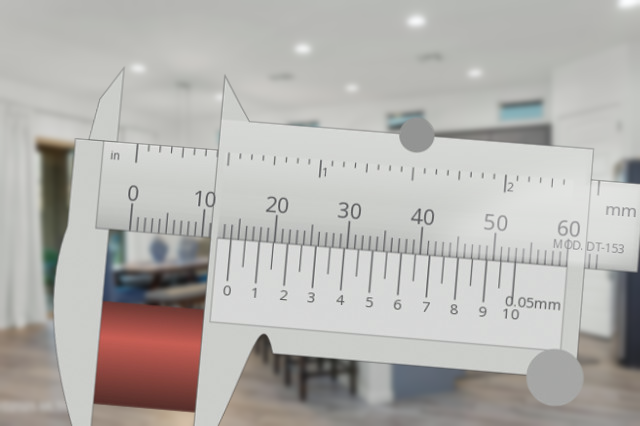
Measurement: 14.0 mm
